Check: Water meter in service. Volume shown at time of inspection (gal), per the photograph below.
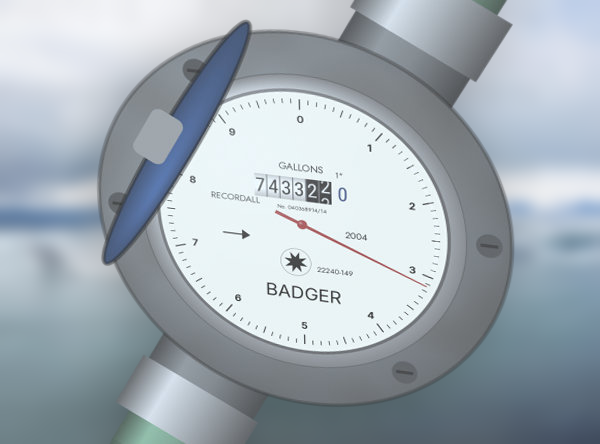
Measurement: 7433223.1 gal
